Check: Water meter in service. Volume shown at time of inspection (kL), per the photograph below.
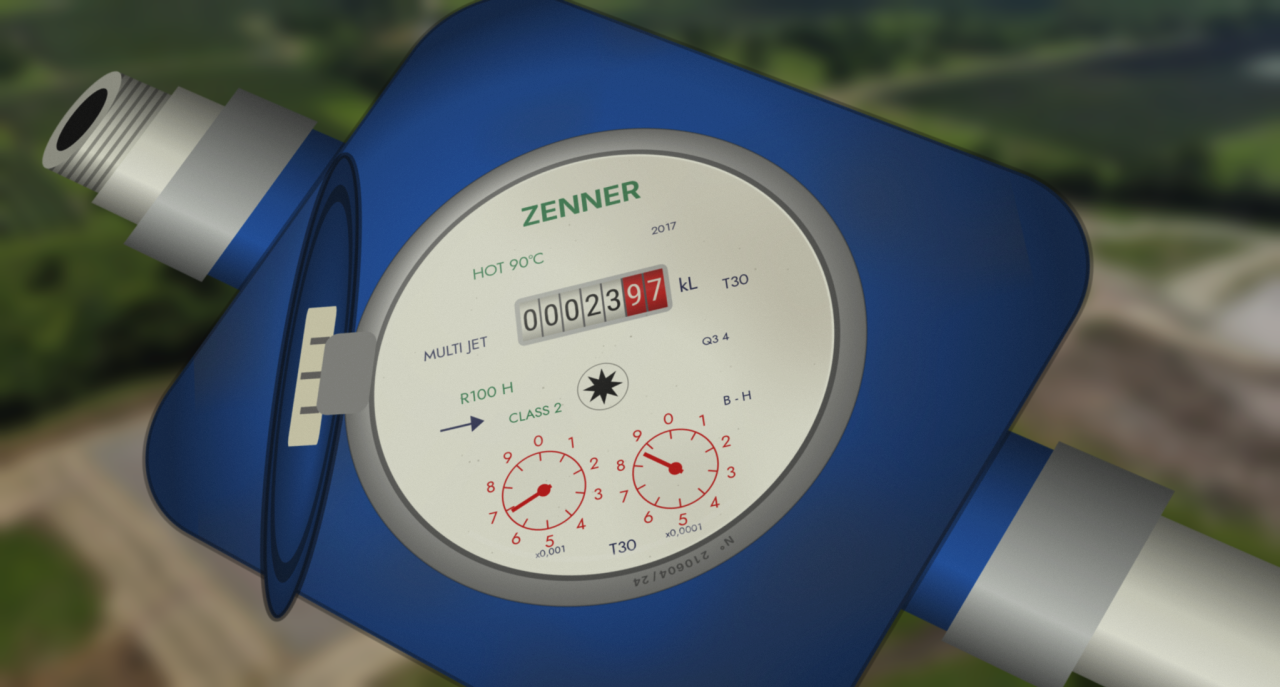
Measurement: 23.9768 kL
